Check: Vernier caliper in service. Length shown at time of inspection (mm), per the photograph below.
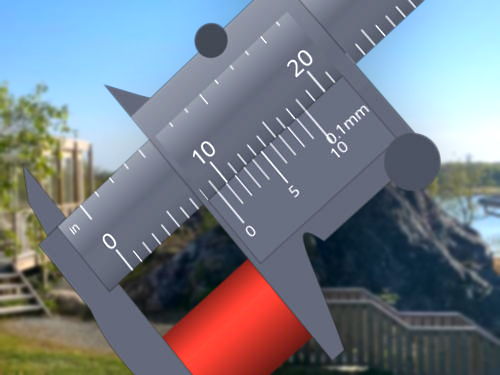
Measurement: 9.0 mm
